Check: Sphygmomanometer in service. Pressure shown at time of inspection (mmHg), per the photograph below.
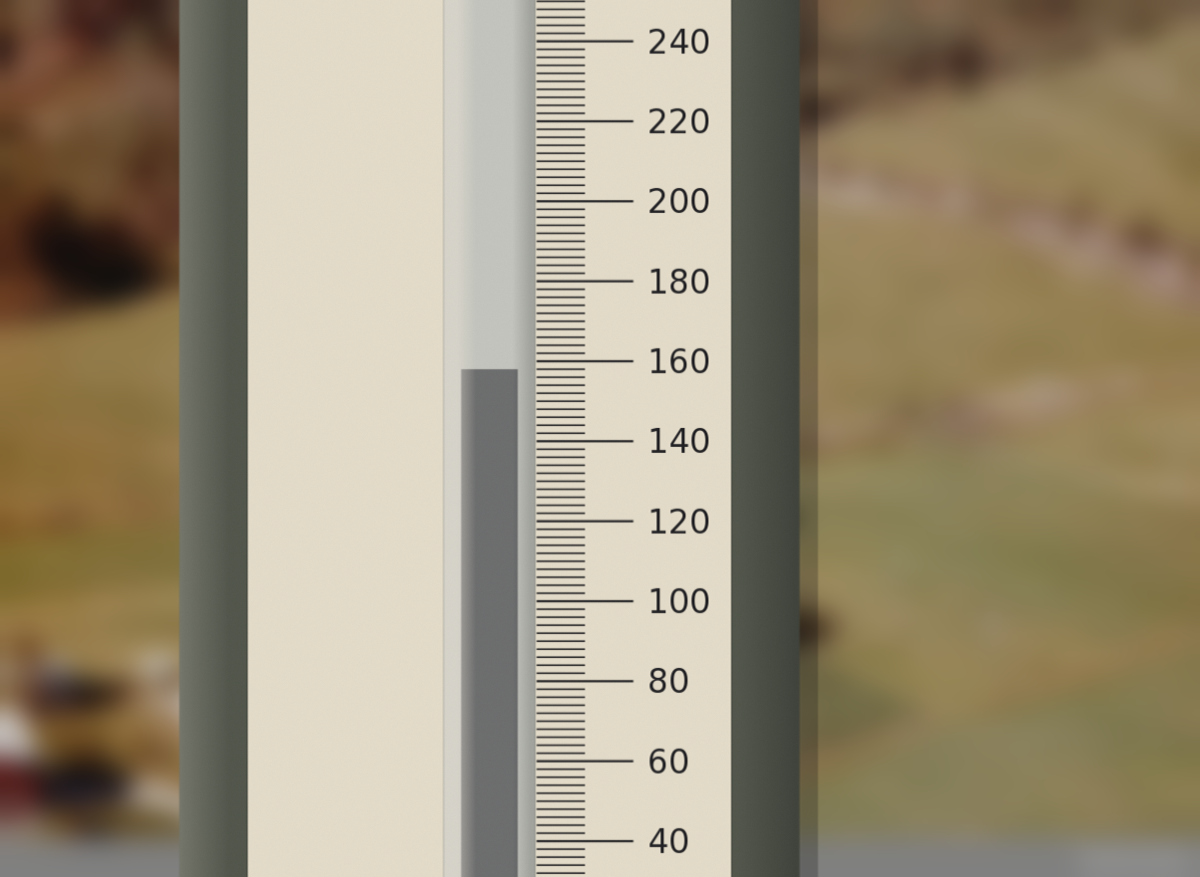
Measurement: 158 mmHg
